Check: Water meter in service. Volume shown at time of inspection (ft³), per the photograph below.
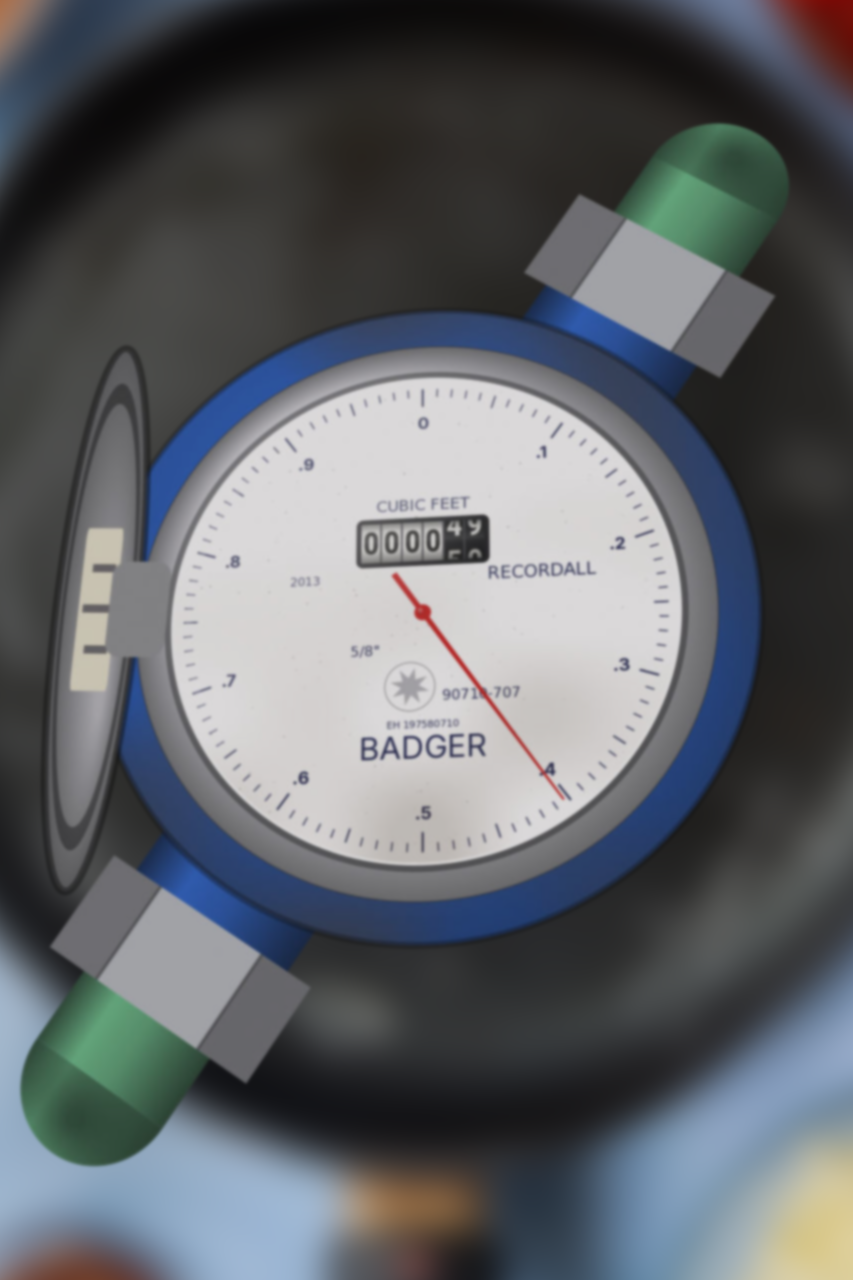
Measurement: 49.40 ft³
